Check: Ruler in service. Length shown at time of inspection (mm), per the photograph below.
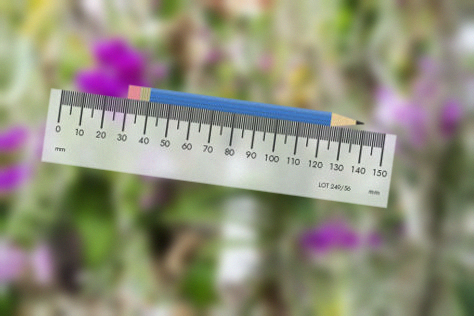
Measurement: 110 mm
